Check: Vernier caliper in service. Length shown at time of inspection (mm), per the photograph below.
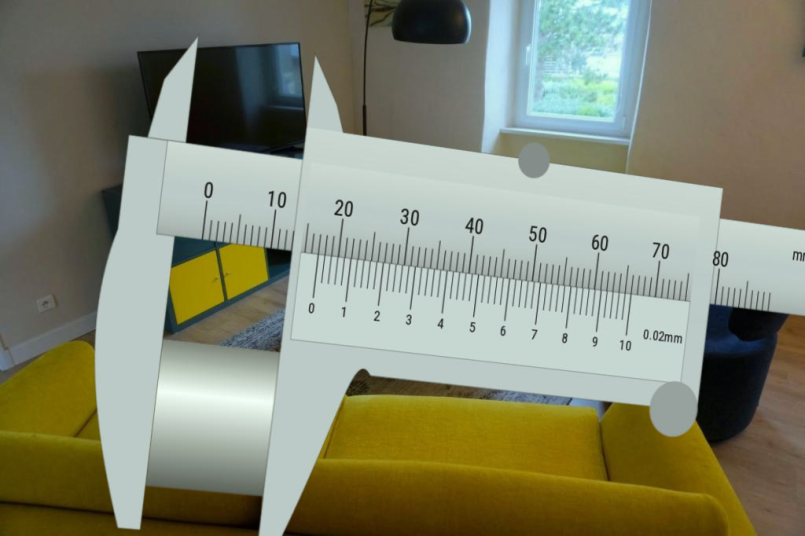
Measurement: 17.0 mm
